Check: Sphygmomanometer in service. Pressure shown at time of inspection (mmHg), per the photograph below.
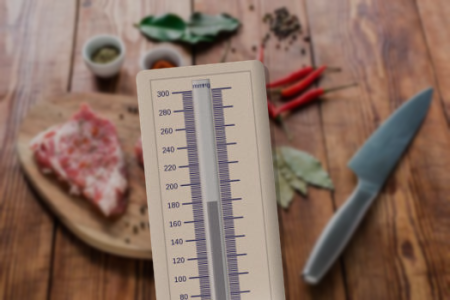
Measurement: 180 mmHg
